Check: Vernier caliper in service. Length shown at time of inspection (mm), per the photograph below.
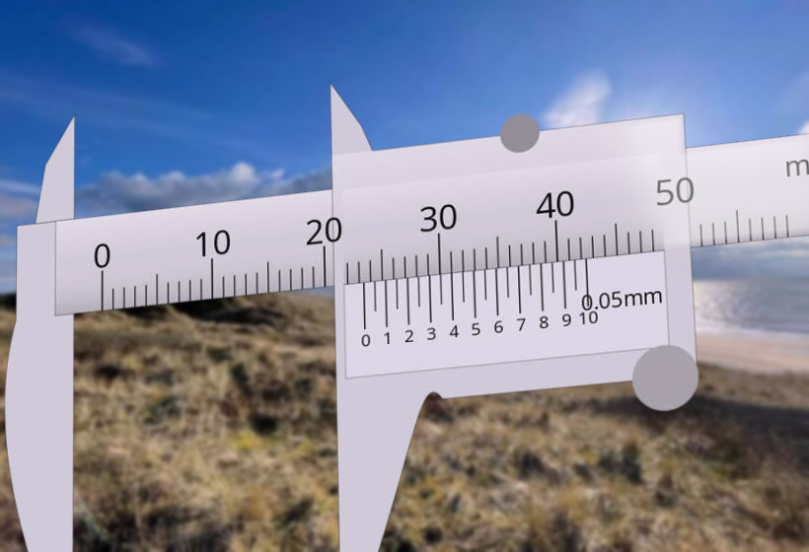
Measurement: 23.4 mm
